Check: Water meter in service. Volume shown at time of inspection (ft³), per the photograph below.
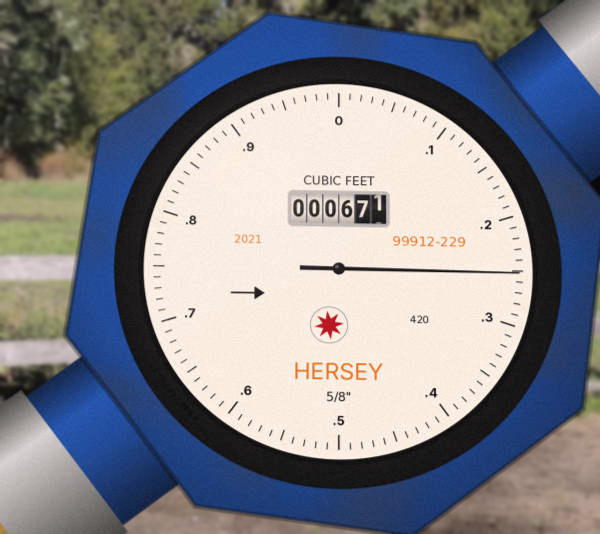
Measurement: 671.25 ft³
